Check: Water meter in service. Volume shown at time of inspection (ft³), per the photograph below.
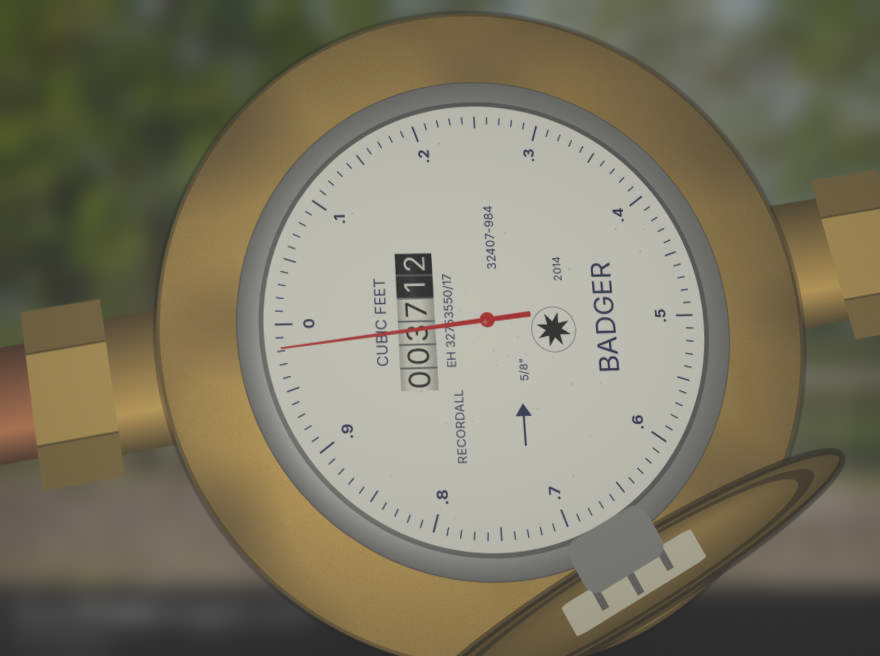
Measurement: 3711.98 ft³
